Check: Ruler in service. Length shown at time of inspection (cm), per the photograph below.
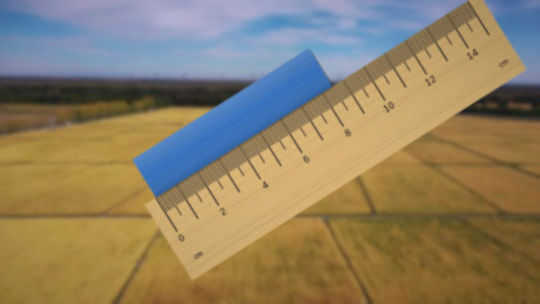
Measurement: 8.5 cm
